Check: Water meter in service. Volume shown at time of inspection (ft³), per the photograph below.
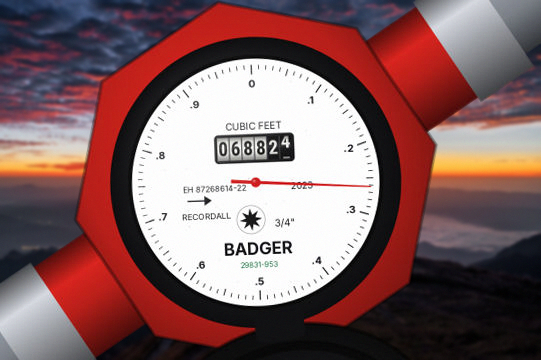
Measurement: 68824.26 ft³
